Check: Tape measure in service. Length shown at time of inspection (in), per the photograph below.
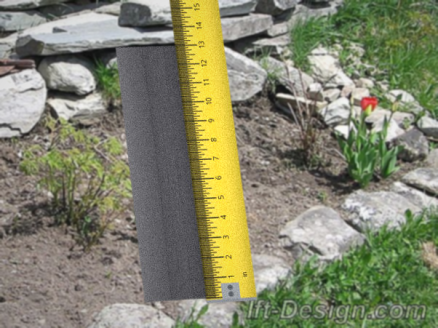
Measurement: 13 in
